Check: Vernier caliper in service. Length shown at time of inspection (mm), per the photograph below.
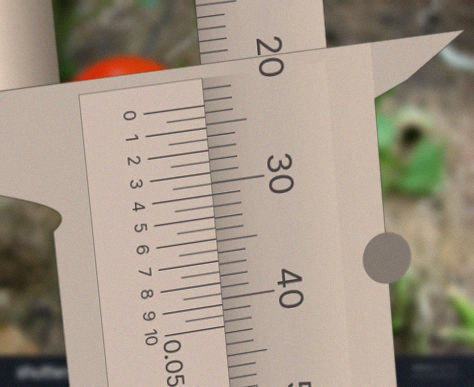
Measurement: 23.4 mm
